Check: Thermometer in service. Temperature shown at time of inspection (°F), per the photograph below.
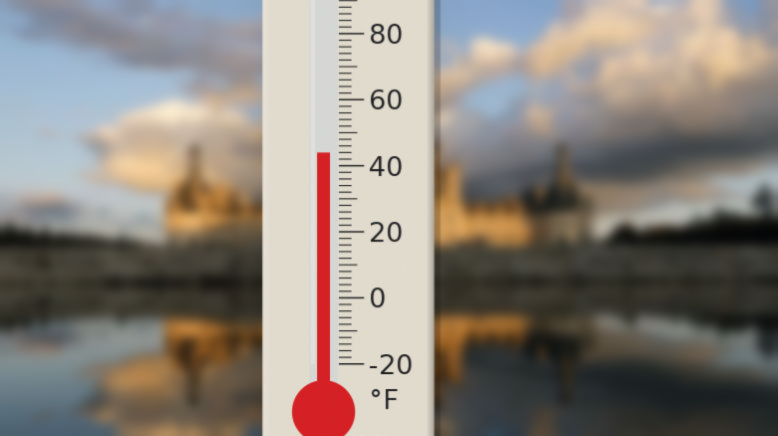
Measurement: 44 °F
